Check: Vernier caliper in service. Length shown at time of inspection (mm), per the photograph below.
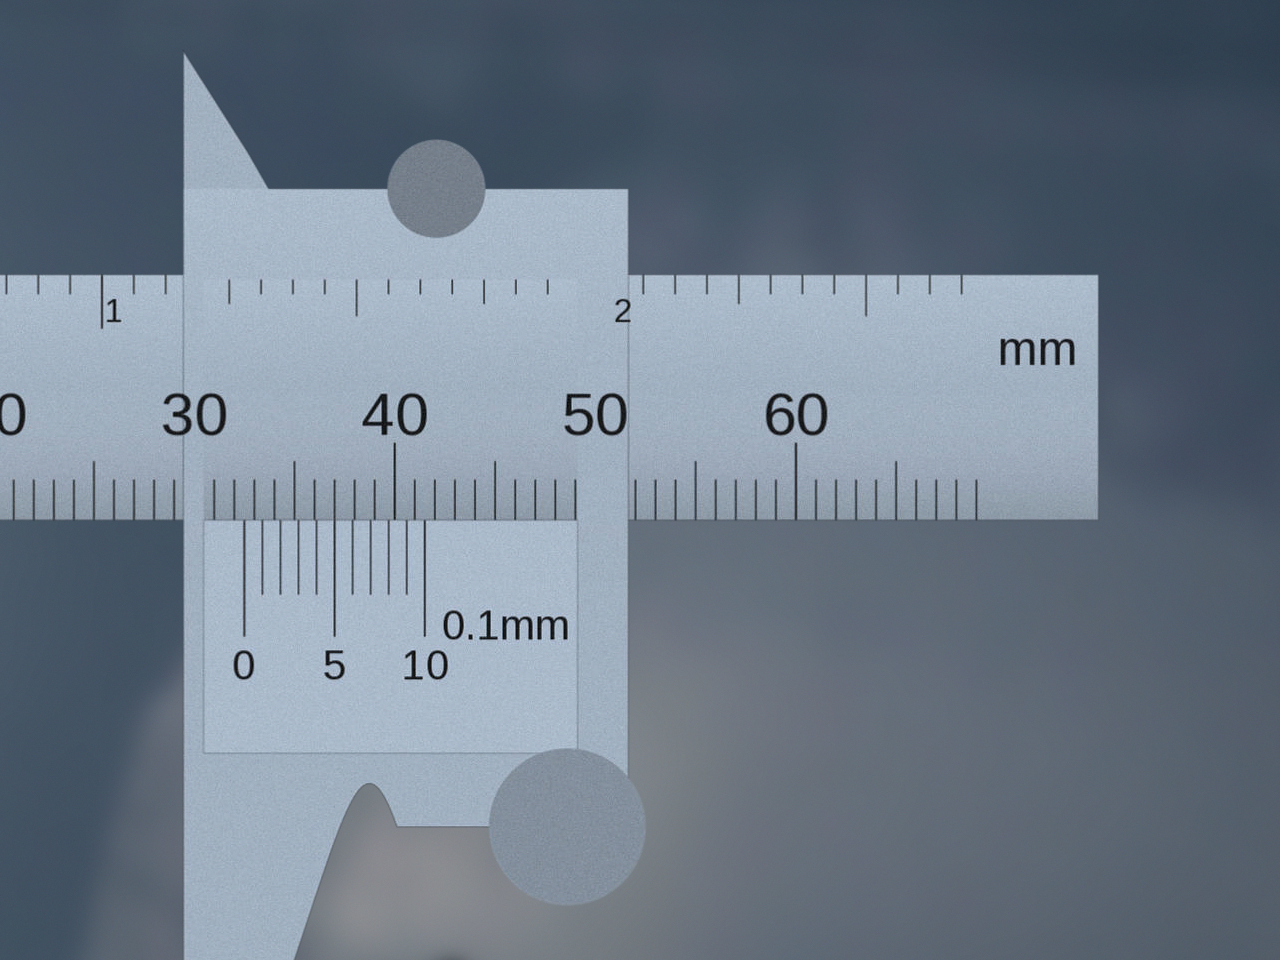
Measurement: 32.5 mm
